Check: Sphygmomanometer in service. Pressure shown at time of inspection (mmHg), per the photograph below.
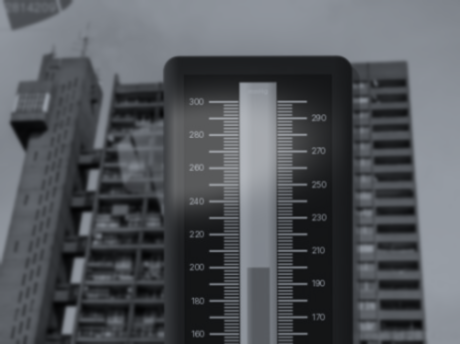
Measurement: 200 mmHg
